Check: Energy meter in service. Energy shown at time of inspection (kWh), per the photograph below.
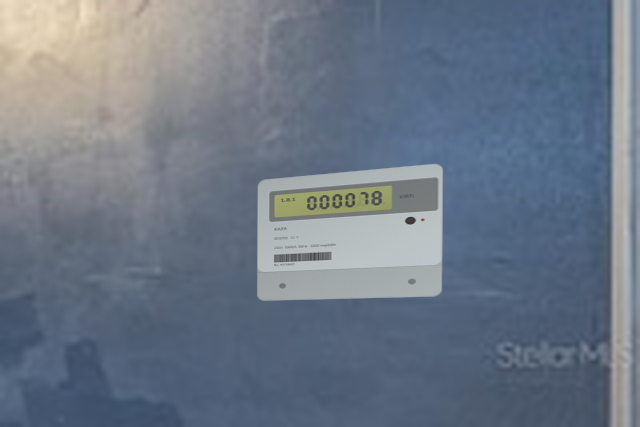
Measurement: 78 kWh
